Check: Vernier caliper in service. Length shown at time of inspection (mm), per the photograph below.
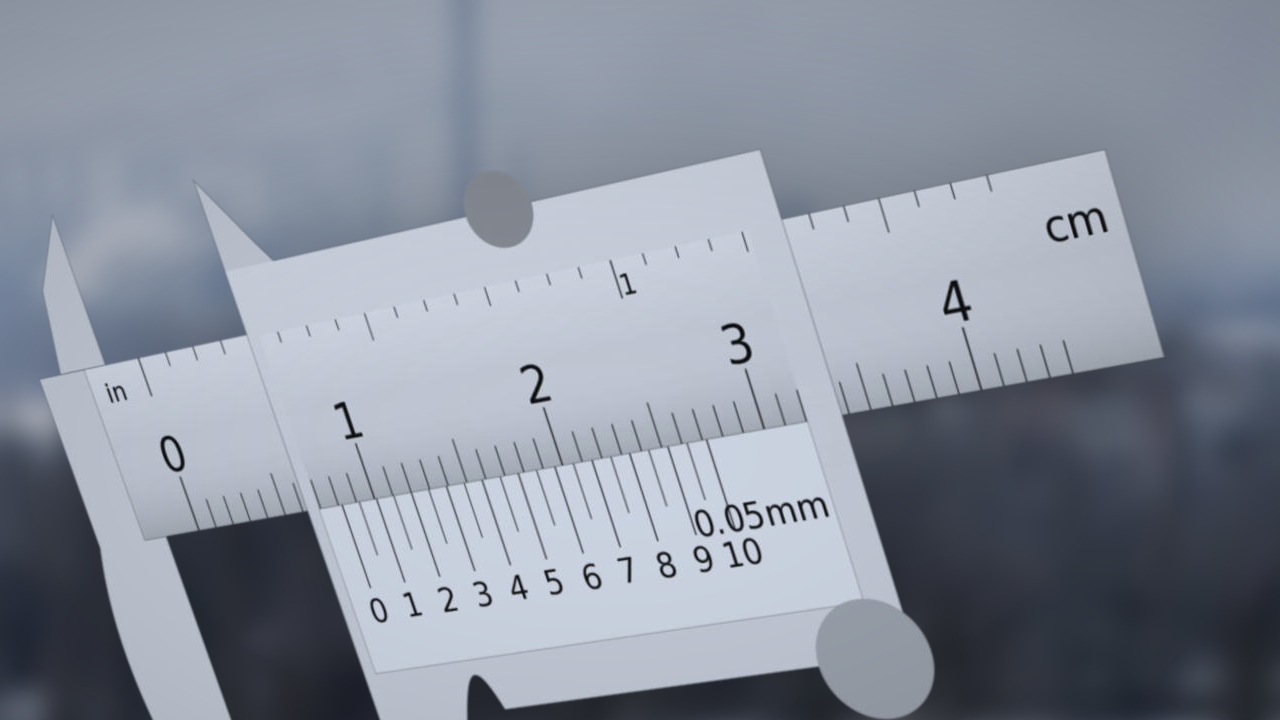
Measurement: 8.2 mm
